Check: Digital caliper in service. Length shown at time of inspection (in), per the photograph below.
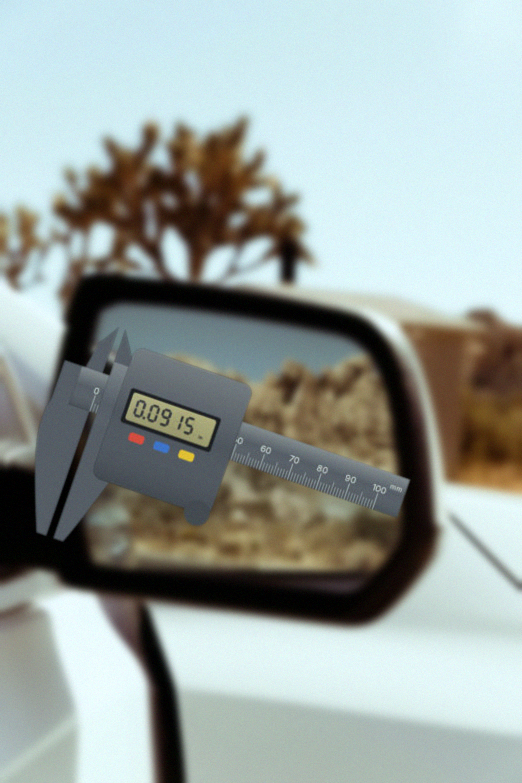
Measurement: 0.0915 in
